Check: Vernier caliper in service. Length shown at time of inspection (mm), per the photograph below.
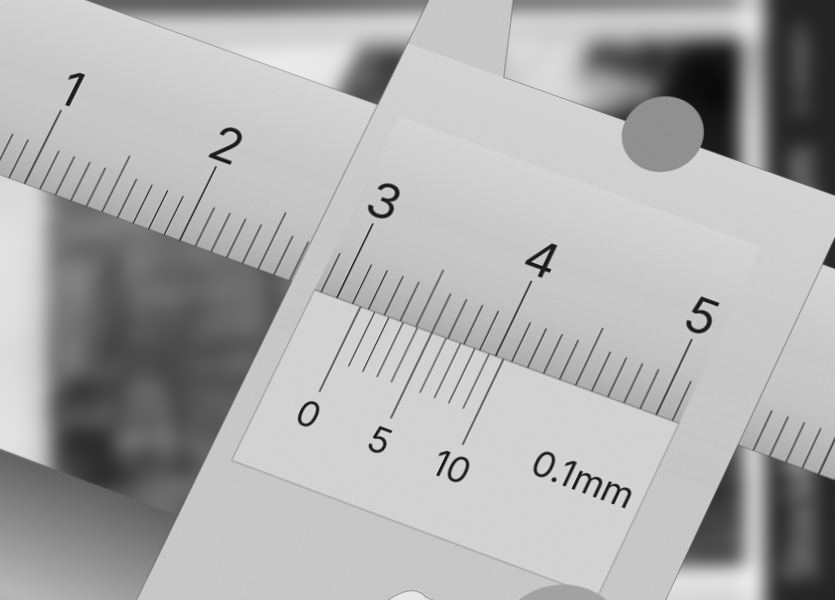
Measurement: 31.5 mm
